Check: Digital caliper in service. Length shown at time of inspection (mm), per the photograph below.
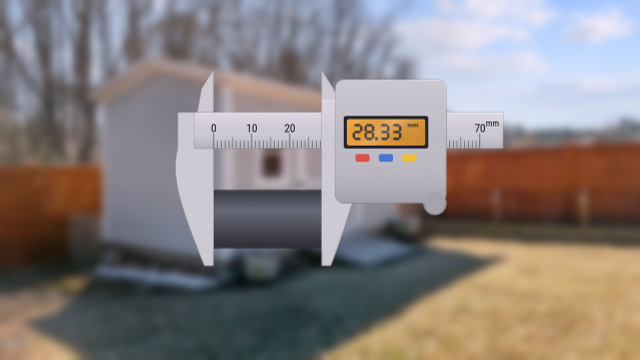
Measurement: 28.33 mm
